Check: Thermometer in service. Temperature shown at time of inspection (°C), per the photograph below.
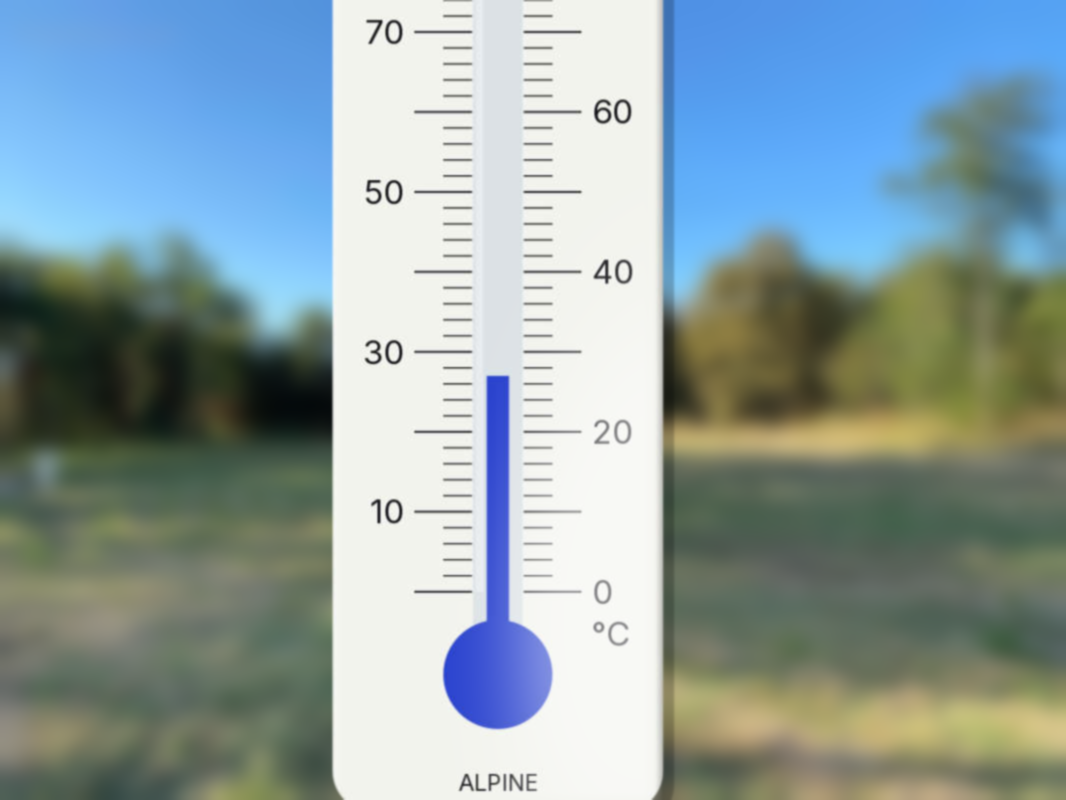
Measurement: 27 °C
